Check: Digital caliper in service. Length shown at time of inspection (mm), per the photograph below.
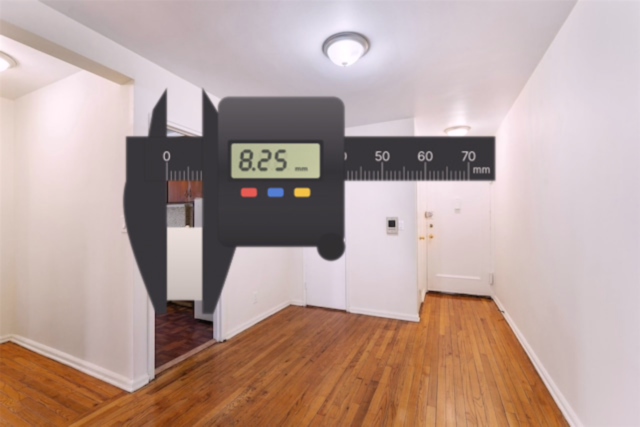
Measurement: 8.25 mm
